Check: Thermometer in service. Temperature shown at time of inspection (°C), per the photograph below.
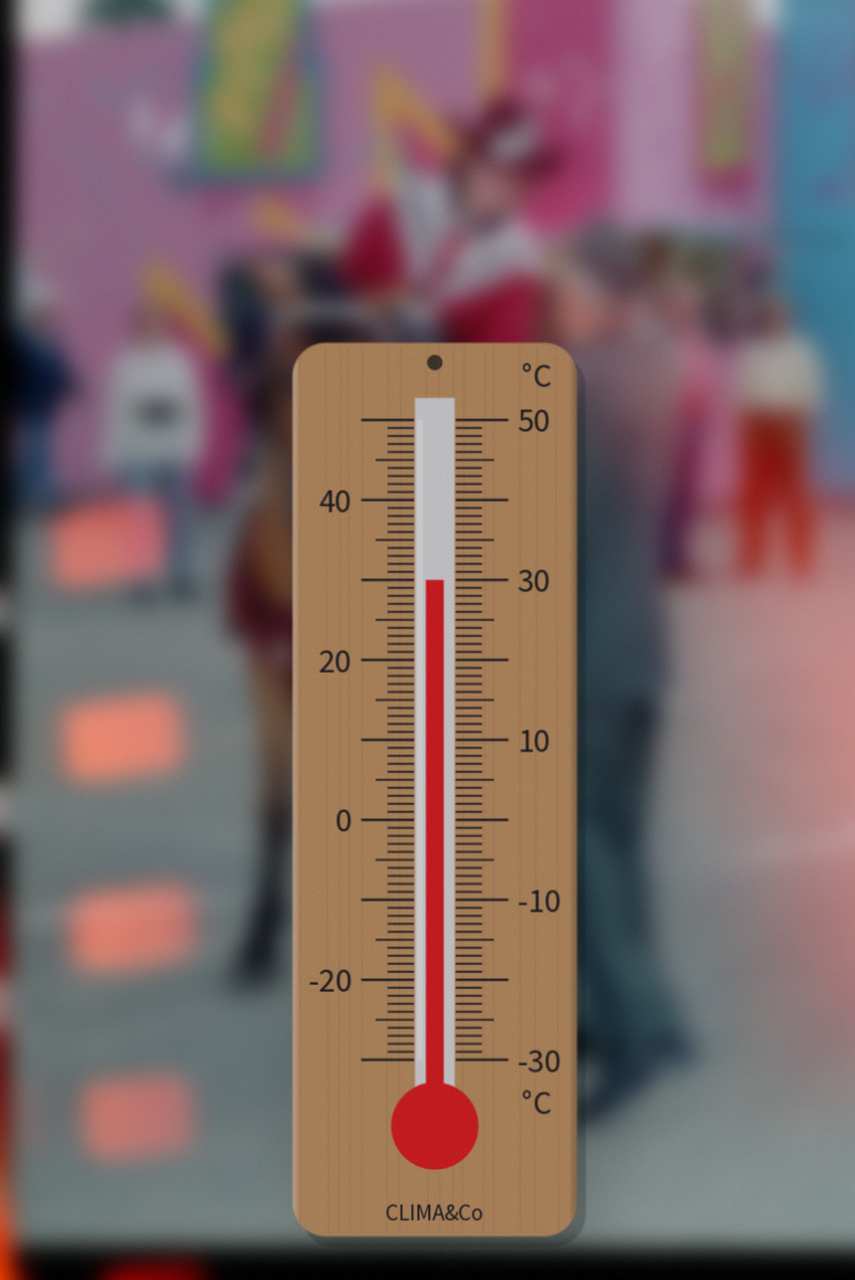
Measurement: 30 °C
